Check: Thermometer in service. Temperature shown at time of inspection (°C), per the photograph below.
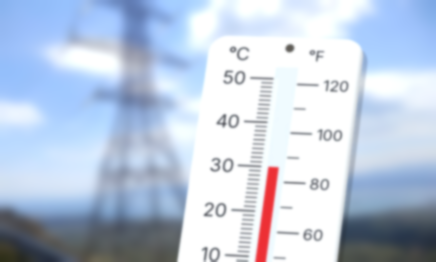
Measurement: 30 °C
